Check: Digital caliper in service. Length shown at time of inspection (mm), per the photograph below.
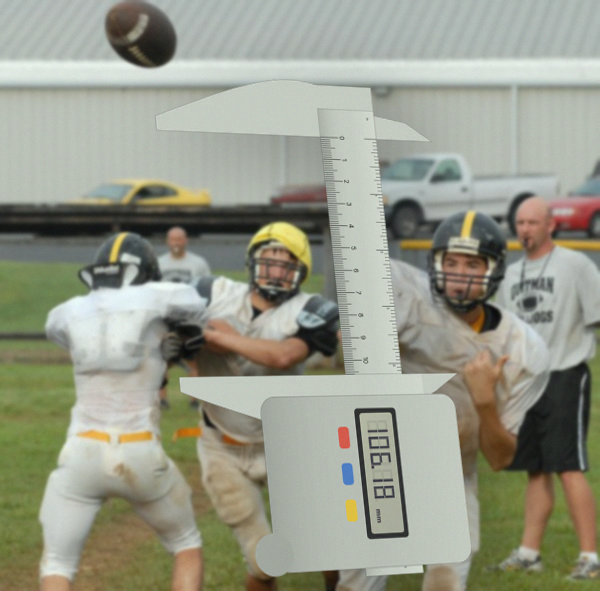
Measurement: 106.18 mm
